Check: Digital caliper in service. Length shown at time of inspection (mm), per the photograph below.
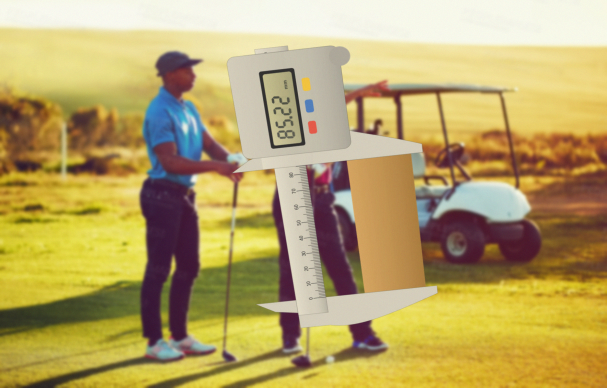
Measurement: 85.22 mm
